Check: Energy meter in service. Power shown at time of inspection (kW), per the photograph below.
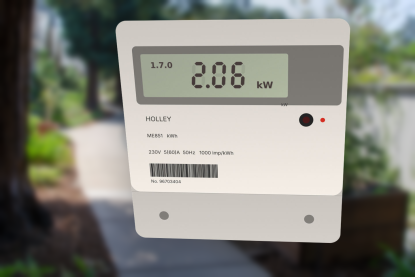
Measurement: 2.06 kW
